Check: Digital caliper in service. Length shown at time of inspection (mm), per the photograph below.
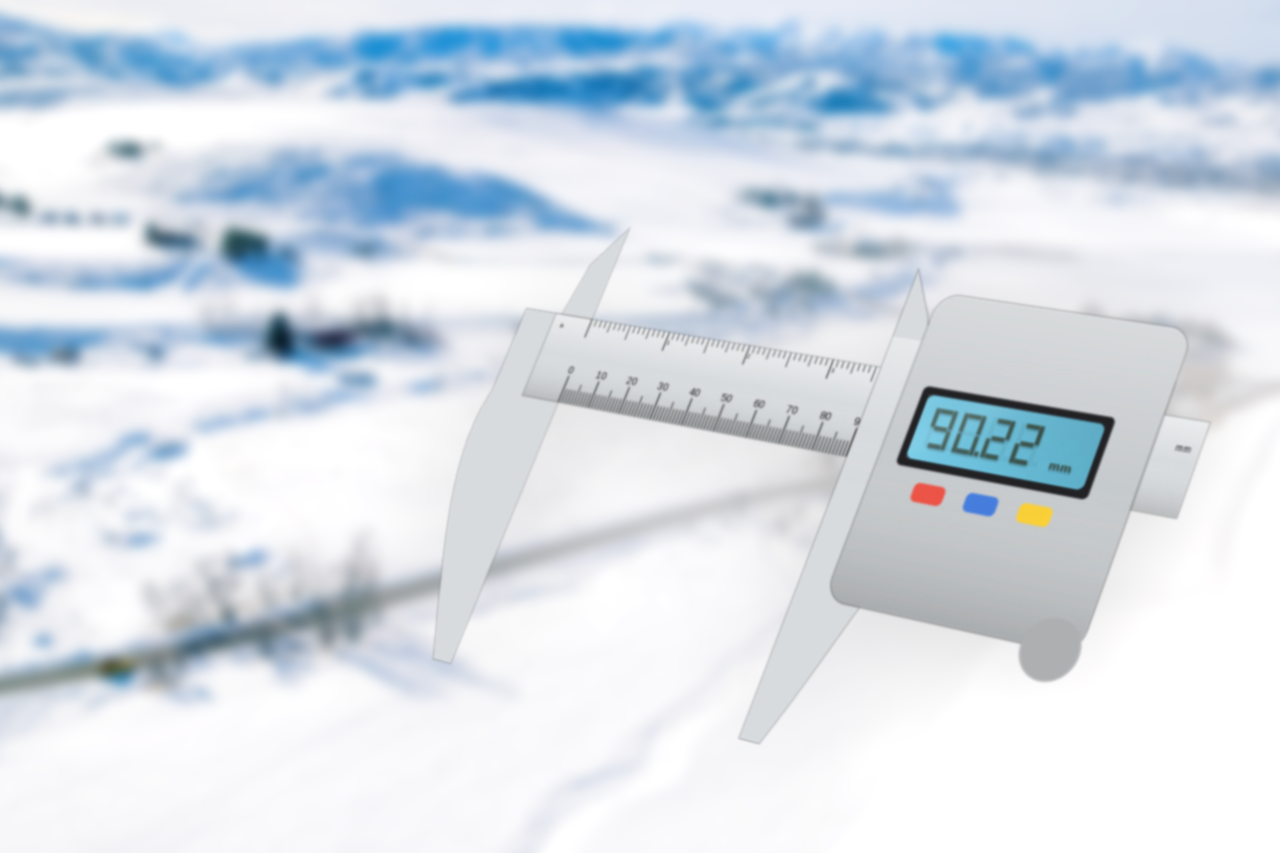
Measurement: 90.22 mm
